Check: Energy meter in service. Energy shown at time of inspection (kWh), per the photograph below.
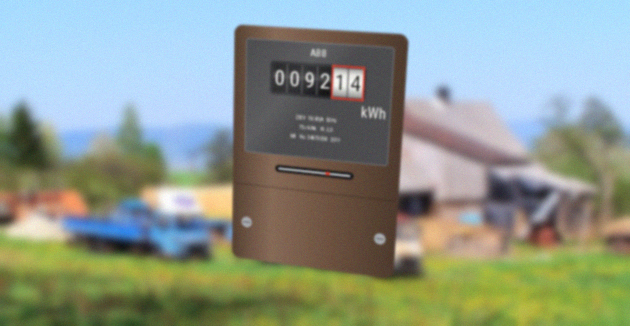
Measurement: 92.14 kWh
